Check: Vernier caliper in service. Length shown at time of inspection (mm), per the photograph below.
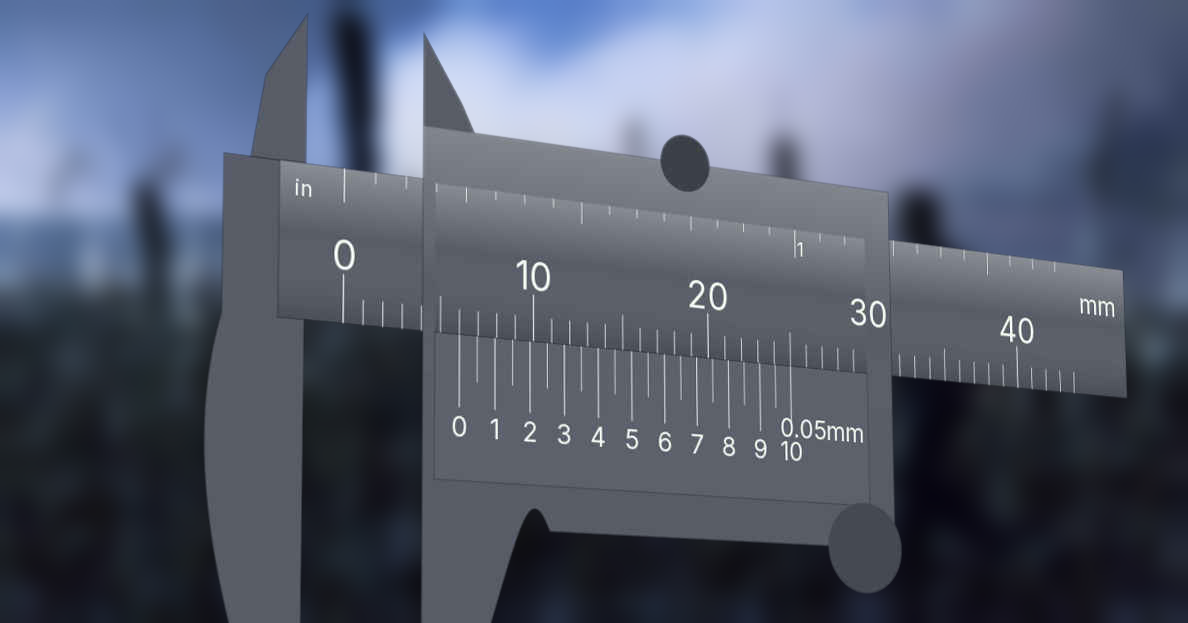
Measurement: 6.0 mm
